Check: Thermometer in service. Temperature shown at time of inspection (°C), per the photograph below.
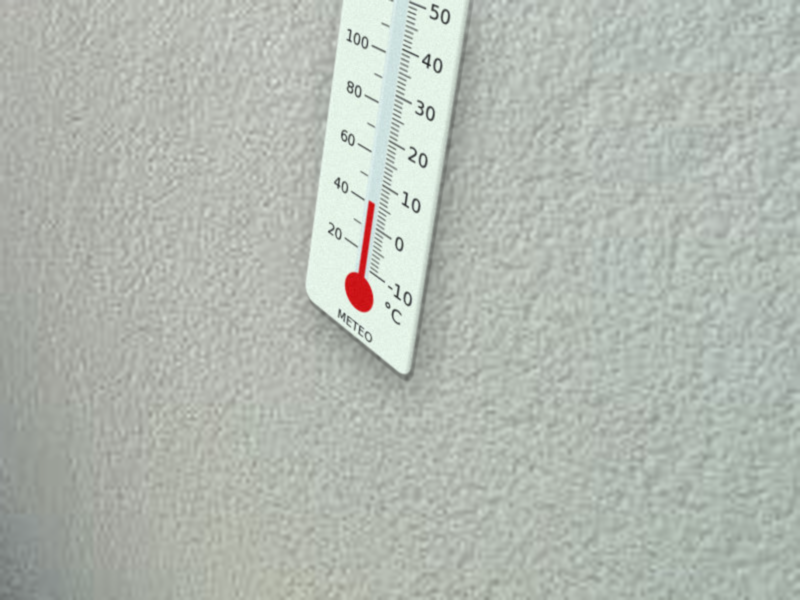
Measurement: 5 °C
